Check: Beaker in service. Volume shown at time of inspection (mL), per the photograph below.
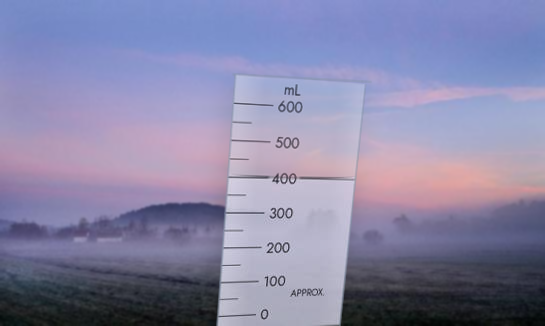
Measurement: 400 mL
